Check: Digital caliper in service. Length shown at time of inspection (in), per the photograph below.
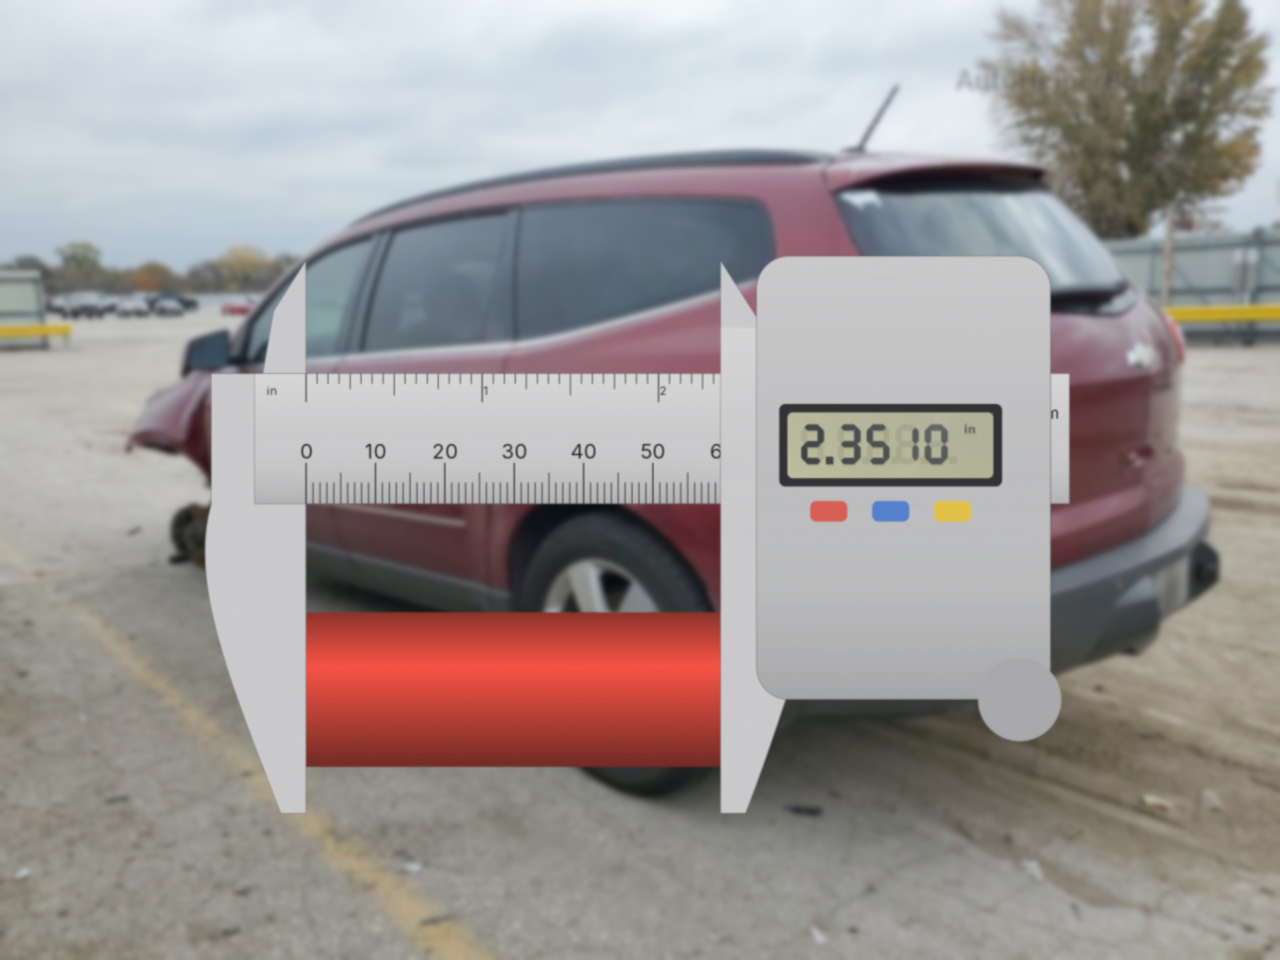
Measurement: 2.3510 in
